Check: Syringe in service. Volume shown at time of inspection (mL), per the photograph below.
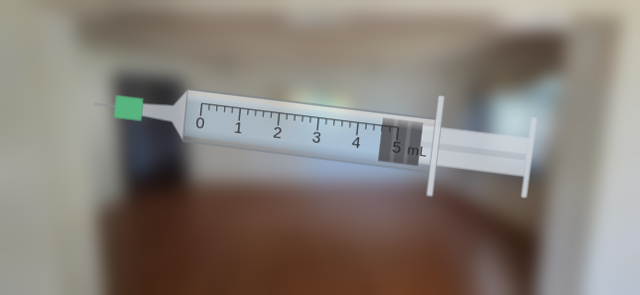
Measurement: 4.6 mL
